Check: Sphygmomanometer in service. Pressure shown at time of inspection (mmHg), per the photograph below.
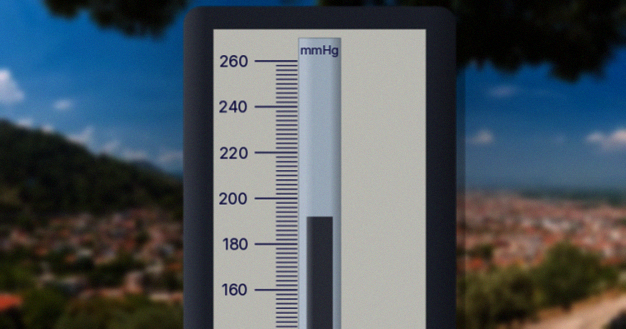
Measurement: 192 mmHg
